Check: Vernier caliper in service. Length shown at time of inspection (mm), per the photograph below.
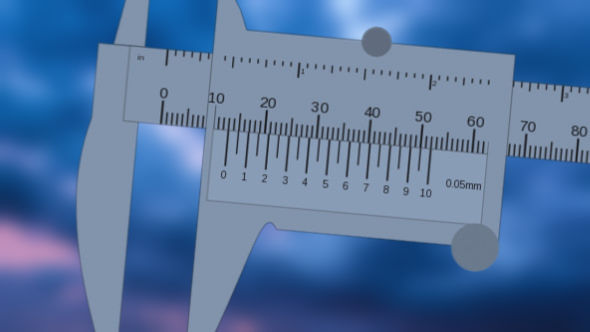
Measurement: 13.0 mm
